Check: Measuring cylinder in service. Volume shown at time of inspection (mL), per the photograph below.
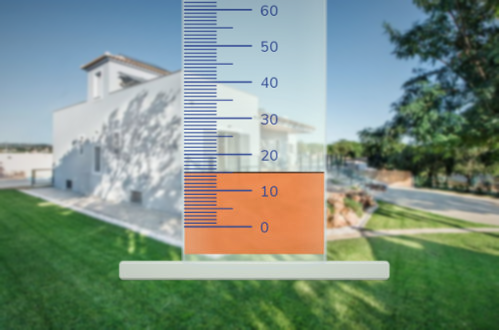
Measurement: 15 mL
